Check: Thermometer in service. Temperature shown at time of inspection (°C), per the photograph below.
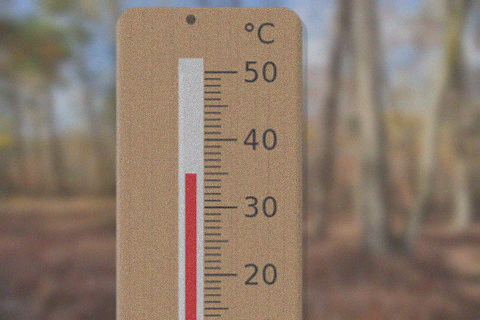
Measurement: 35 °C
